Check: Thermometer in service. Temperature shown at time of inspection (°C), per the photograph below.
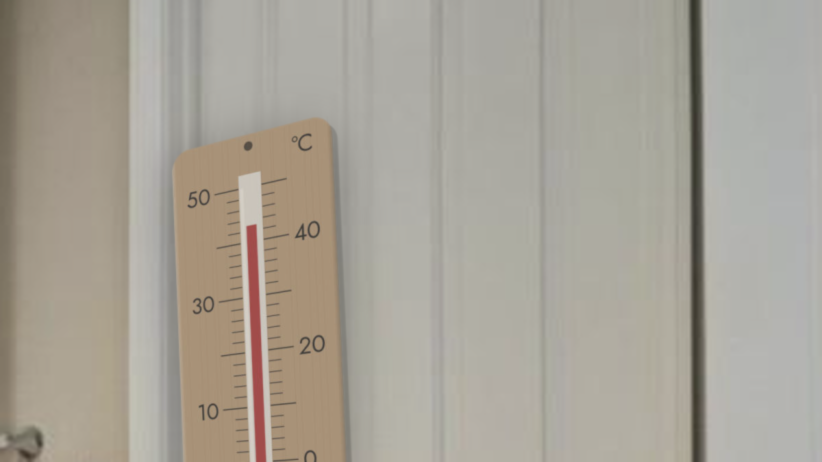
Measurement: 43 °C
